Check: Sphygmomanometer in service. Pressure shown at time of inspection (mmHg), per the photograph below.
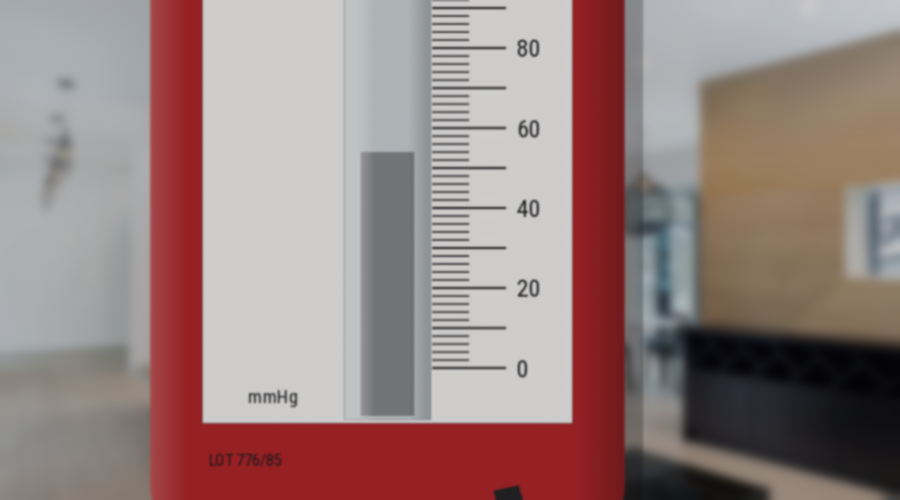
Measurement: 54 mmHg
